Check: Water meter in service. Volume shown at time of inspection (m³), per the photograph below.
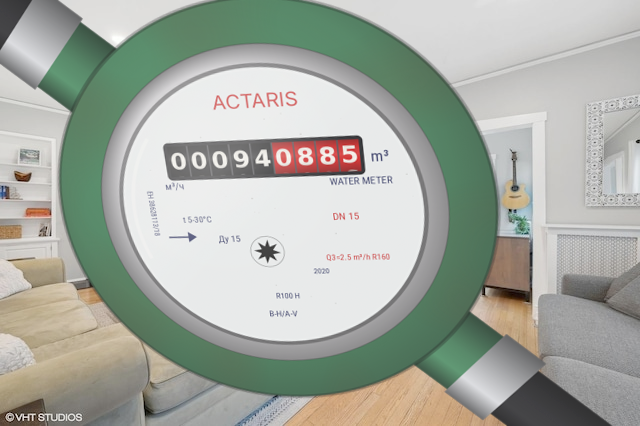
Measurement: 94.0885 m³
